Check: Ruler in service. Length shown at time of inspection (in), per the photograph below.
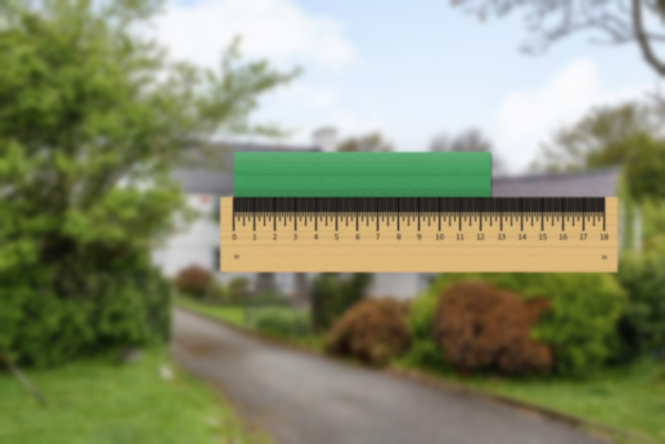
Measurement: 12.5 in
